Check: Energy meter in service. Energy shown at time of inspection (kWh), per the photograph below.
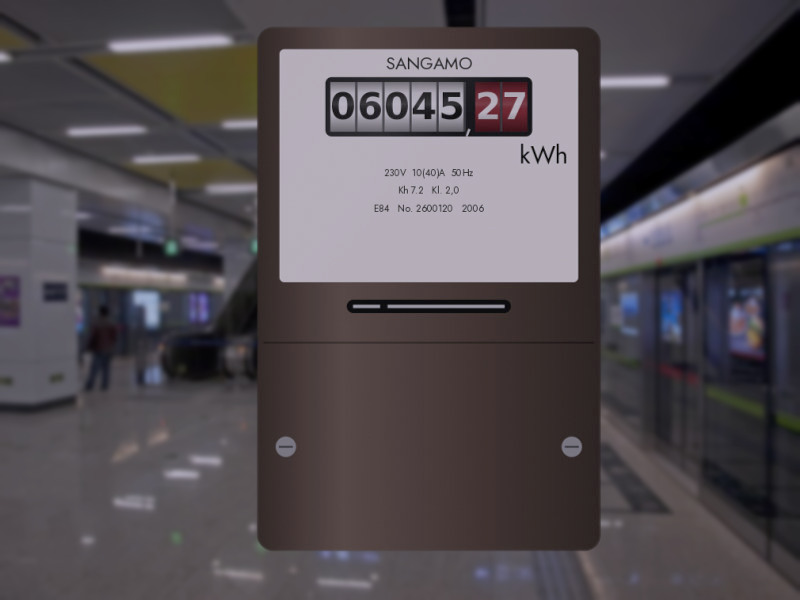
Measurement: 6045.27 kWh
